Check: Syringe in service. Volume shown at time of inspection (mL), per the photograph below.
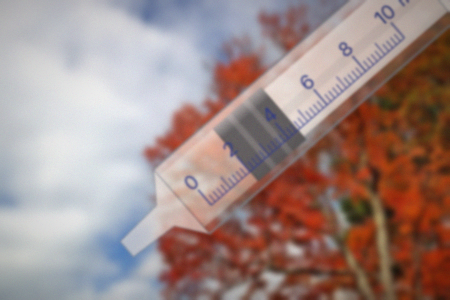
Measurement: 2 mL
